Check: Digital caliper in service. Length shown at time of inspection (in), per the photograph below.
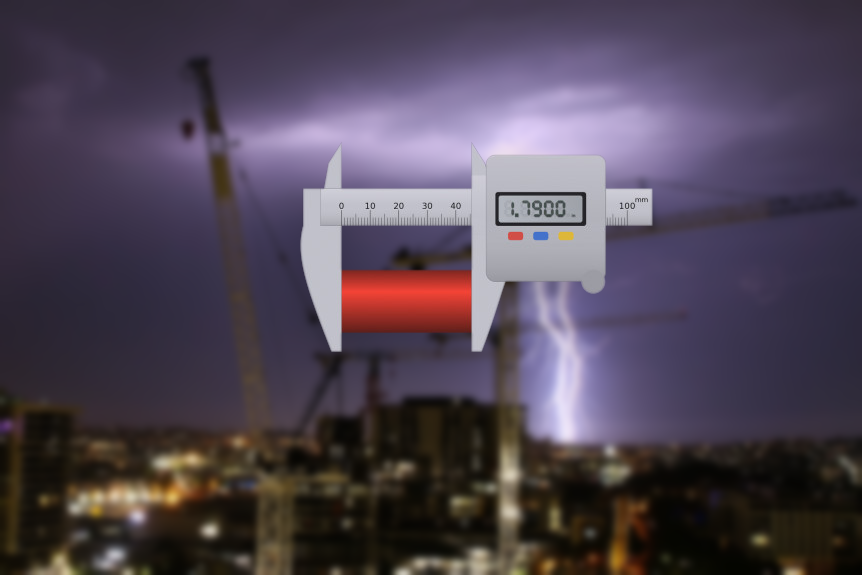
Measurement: 1.7900 in
